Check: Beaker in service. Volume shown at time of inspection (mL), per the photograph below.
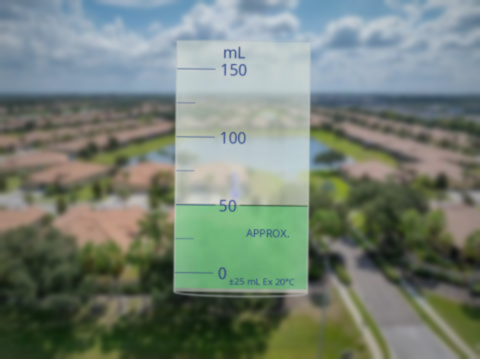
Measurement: 50 mL
